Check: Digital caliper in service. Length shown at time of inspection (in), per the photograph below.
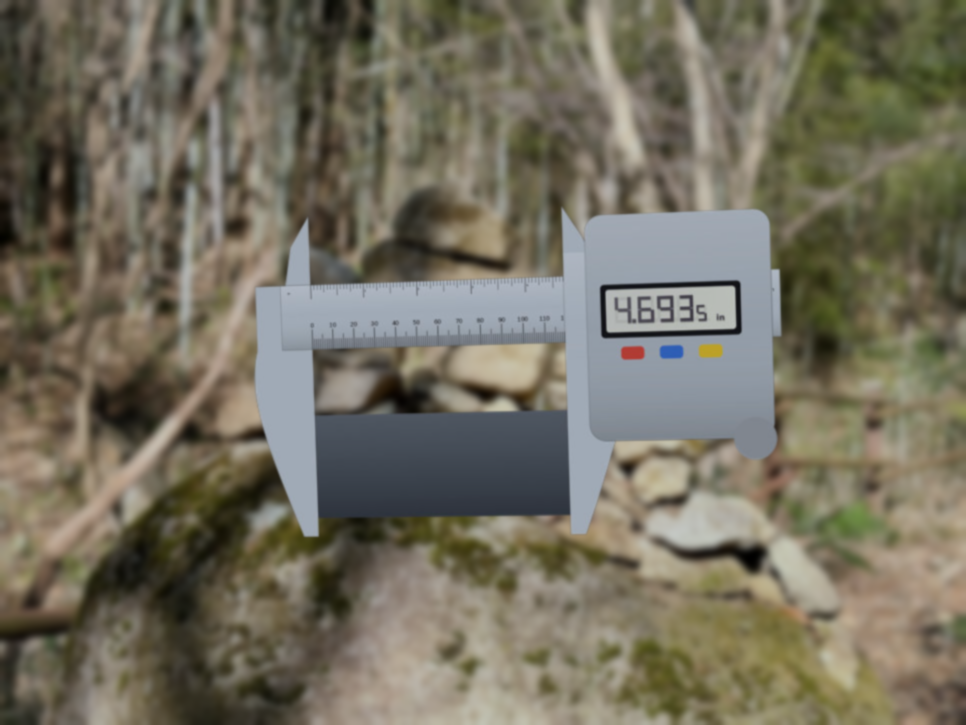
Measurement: 4.6935 in
